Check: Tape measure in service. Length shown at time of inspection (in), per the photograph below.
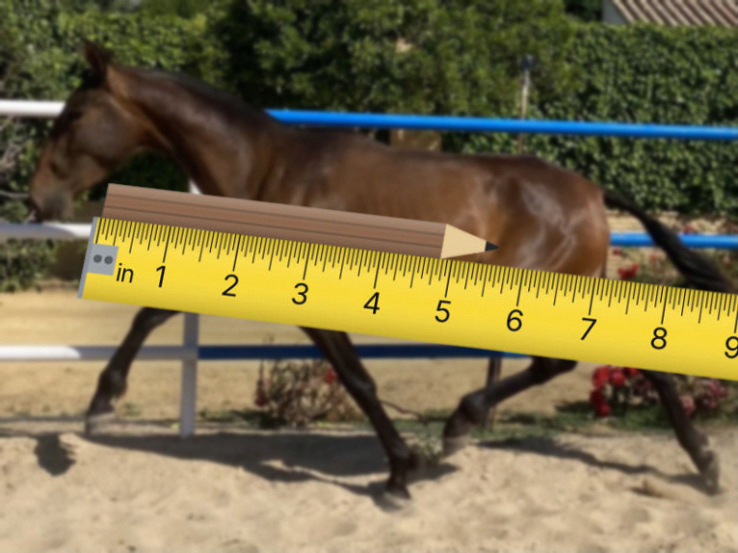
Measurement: 5.625 in
